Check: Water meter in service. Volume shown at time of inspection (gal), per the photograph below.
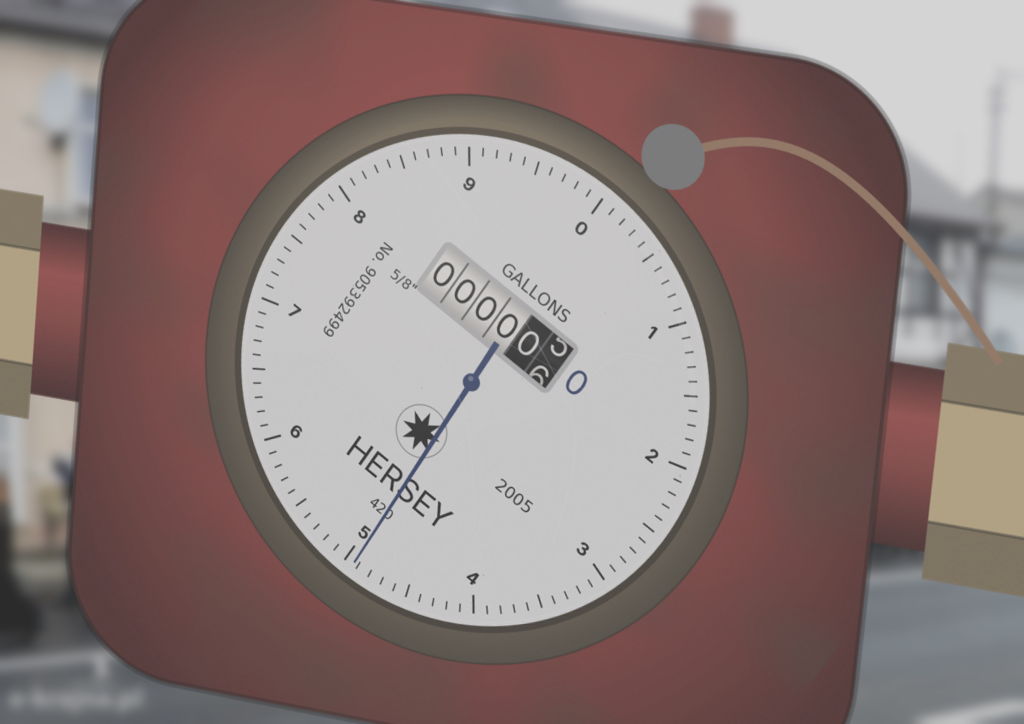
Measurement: 54.9 gal
